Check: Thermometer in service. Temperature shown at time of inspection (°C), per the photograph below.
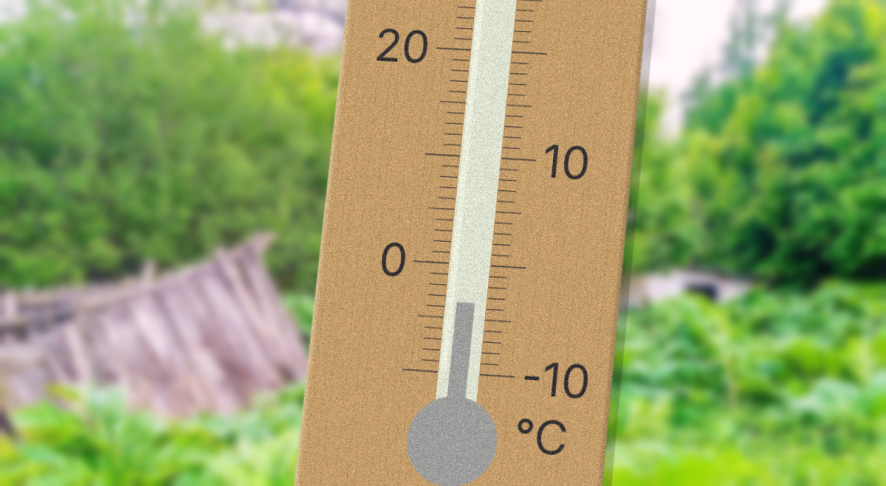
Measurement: -3.5 °C
